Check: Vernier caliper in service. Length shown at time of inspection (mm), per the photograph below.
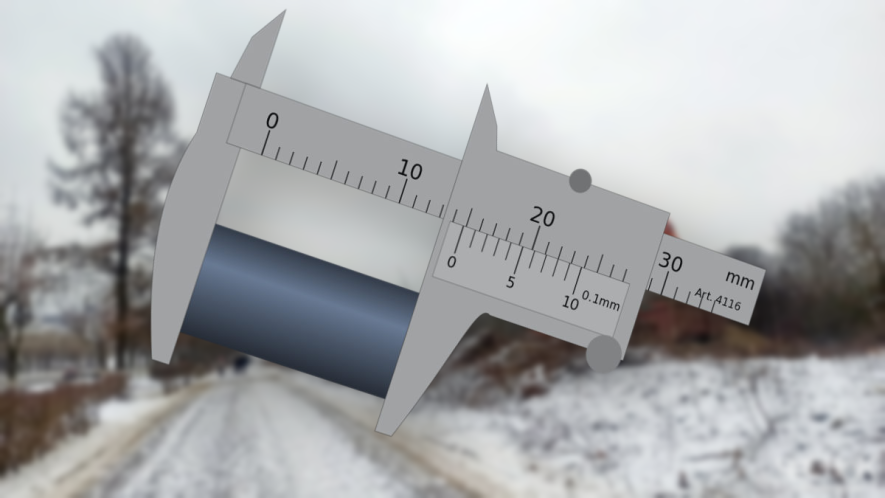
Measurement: 14.8 mm
